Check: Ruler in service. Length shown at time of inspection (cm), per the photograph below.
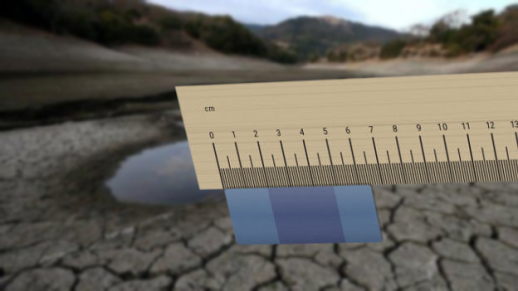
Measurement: 6.5 cm
